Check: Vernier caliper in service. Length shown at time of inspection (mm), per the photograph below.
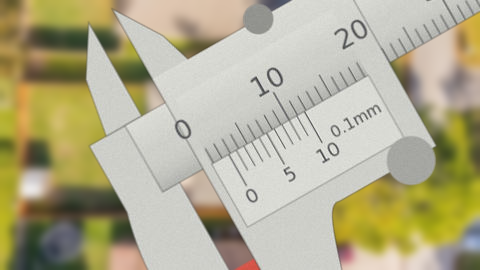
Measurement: 2.8 mm
